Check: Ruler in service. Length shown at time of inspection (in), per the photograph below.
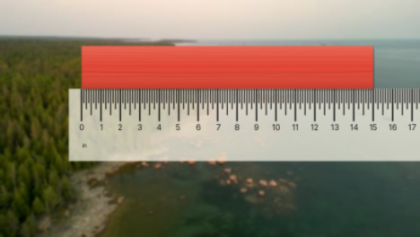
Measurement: 15 in
